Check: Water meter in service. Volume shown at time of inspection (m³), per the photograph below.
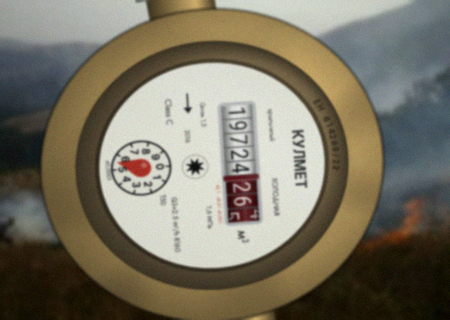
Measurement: 19724.2645 m³
